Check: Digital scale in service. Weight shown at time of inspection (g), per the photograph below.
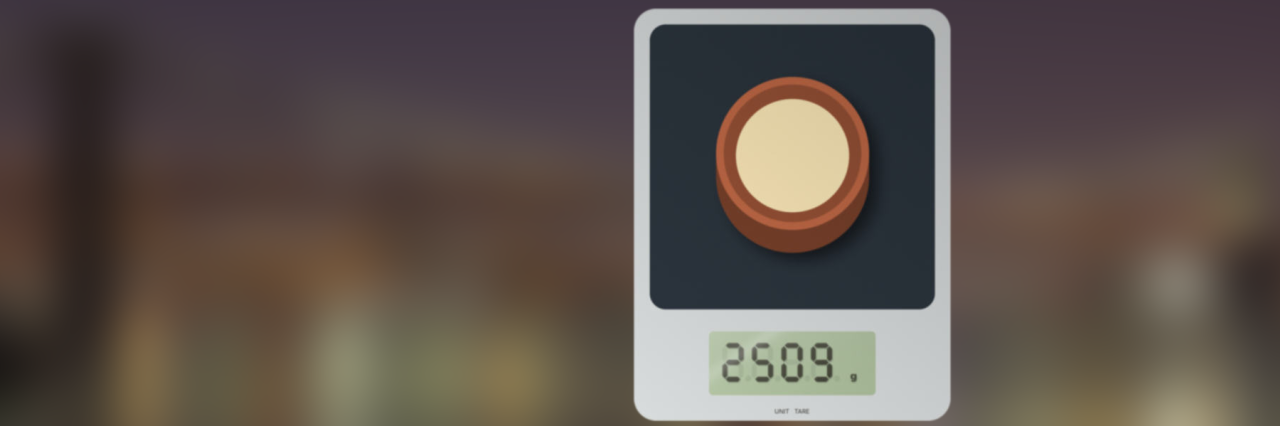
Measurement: 2509 g
